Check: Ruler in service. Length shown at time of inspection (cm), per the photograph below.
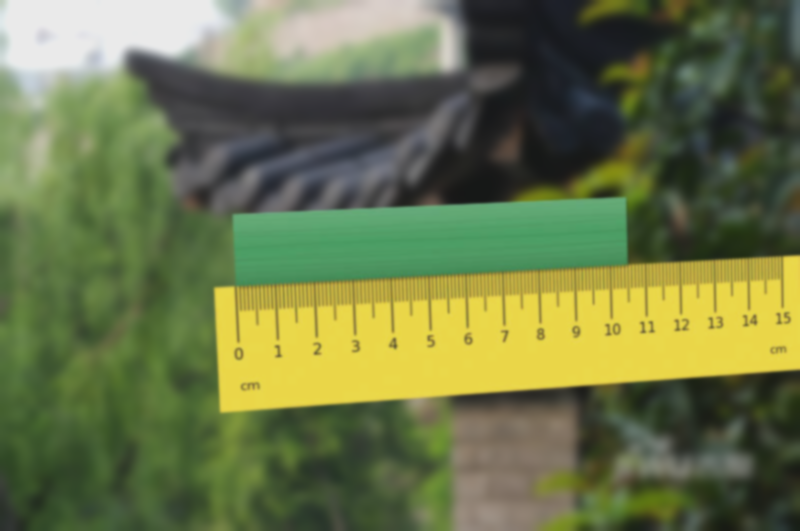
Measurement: 10.5 cm
